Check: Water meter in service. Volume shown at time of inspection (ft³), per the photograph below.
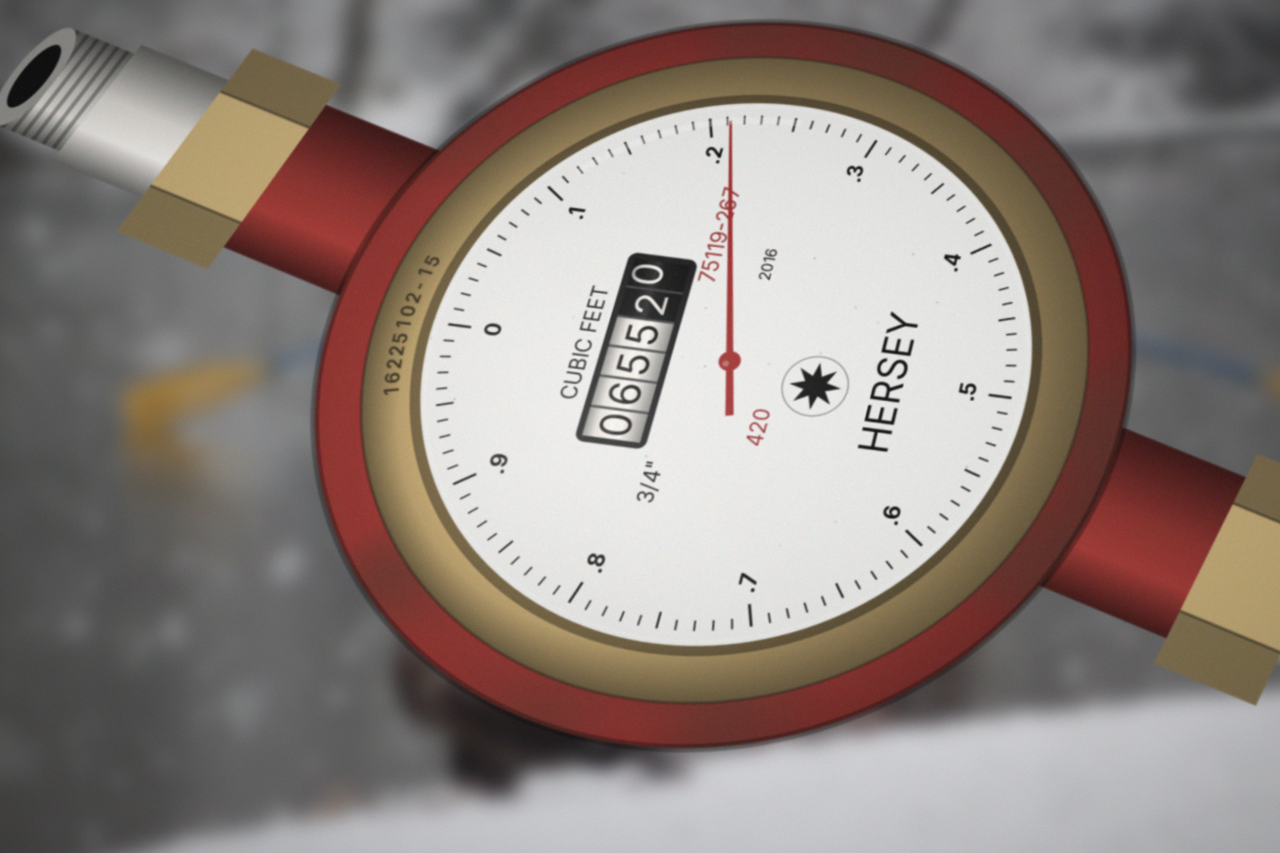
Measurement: 65520.21 ft³
